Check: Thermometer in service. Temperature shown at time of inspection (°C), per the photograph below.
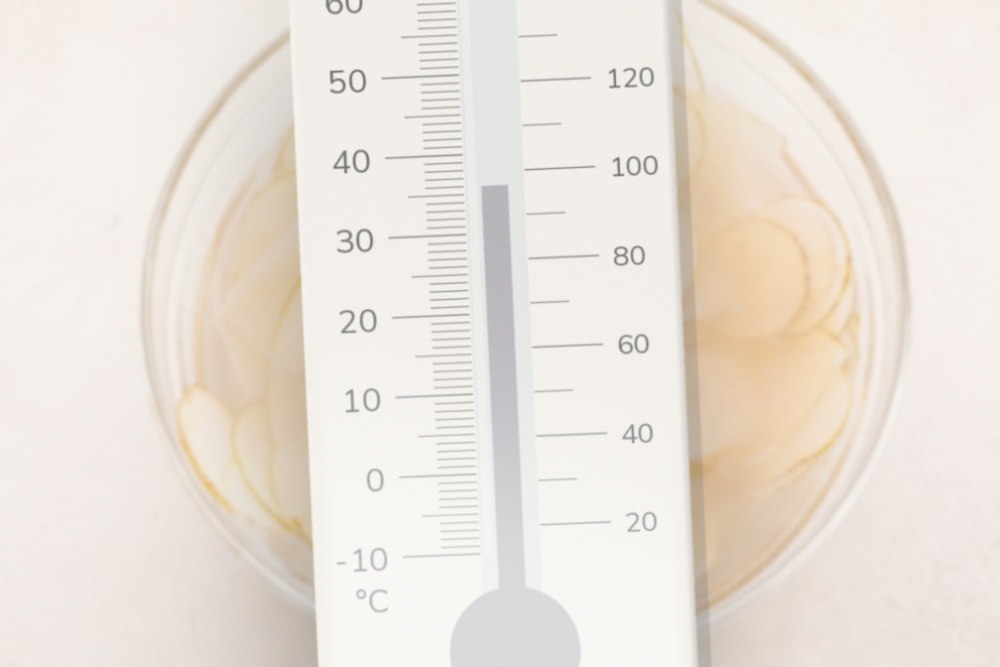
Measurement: 36 °C
